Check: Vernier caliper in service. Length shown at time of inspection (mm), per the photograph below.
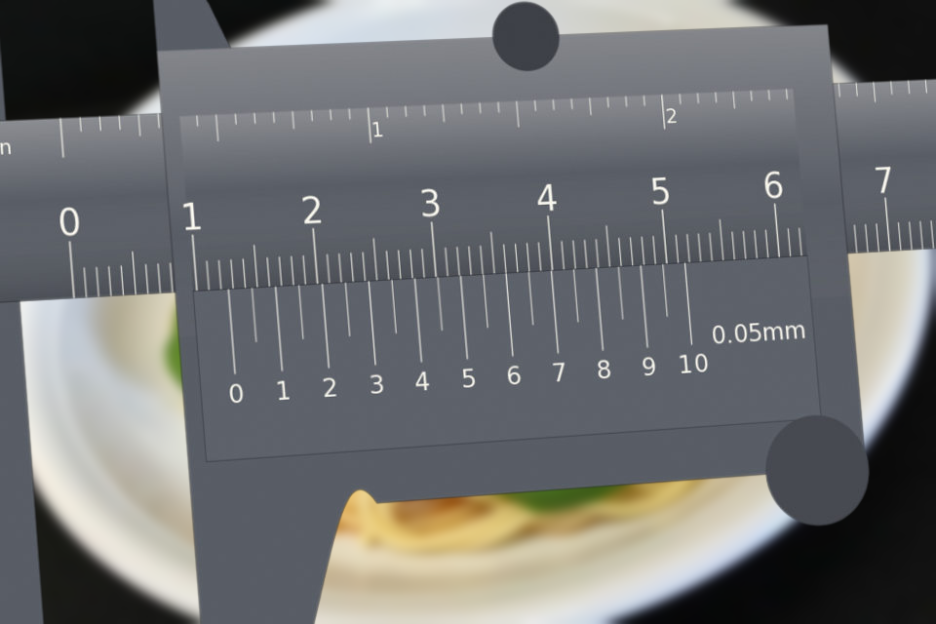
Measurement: 12.6 mm
